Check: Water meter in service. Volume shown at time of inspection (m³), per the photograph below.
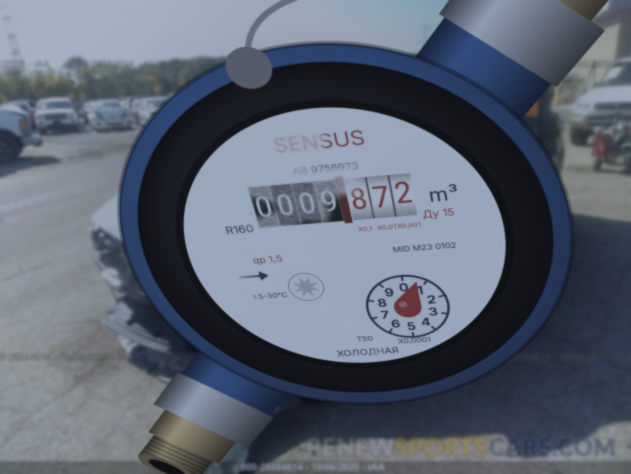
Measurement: 9.8720 m³
